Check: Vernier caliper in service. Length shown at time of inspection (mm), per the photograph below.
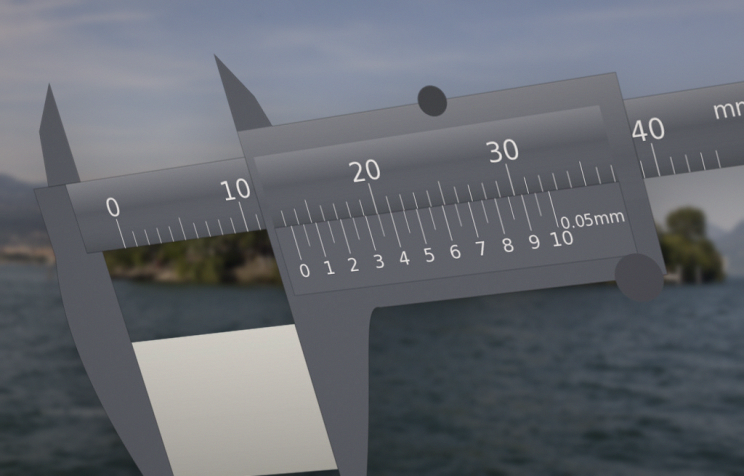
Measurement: 13.4 mm
